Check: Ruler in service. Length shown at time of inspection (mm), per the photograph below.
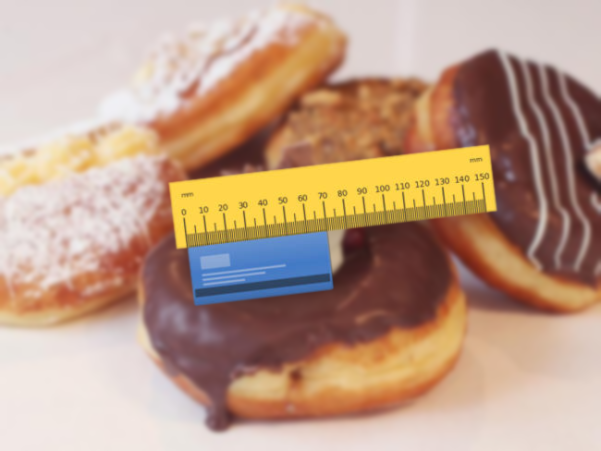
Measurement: 70 mm
